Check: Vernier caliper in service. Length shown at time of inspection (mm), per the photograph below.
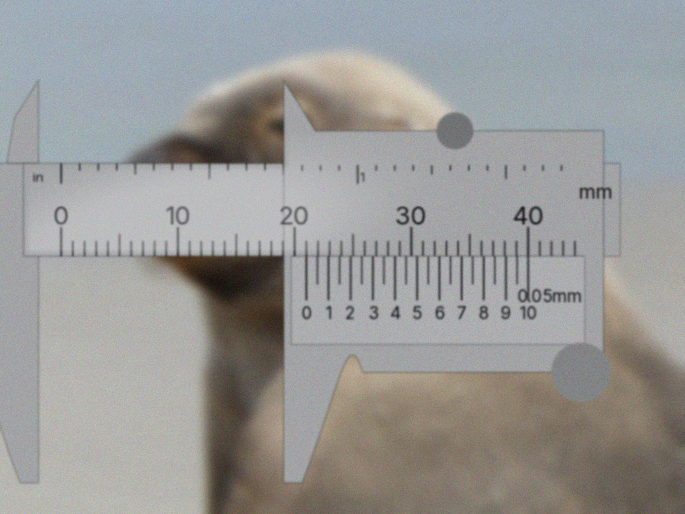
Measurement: 21.0 mm
